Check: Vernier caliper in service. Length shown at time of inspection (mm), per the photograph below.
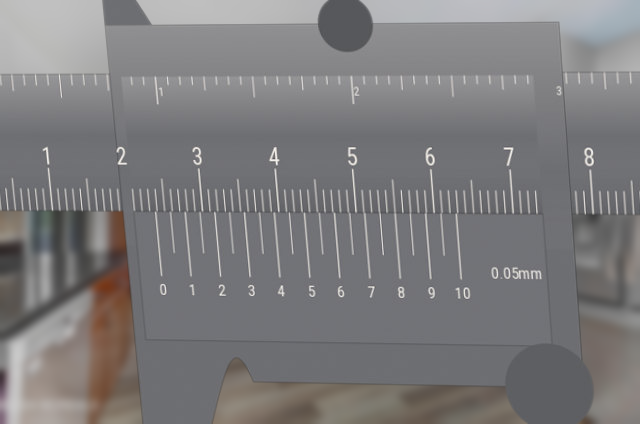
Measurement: 23.8 mm
